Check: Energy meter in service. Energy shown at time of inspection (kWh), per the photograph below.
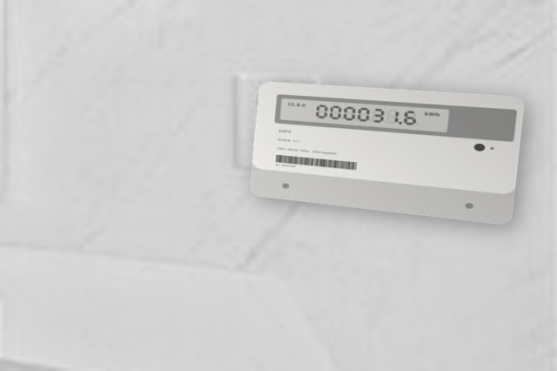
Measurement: 31.6 kWh
